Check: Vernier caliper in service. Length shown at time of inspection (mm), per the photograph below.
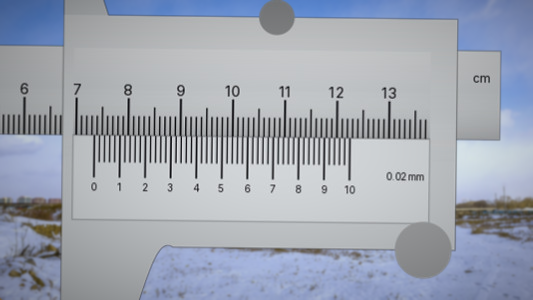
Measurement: 73.5 mm
